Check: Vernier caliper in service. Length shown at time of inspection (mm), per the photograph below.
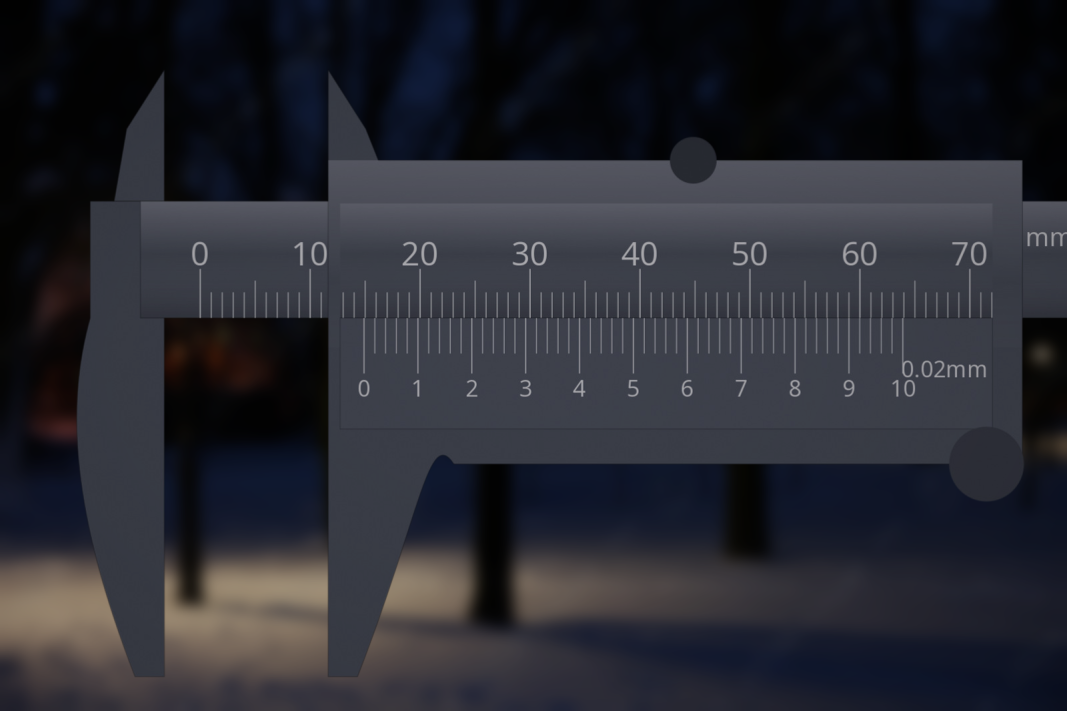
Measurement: 14.9 mm
